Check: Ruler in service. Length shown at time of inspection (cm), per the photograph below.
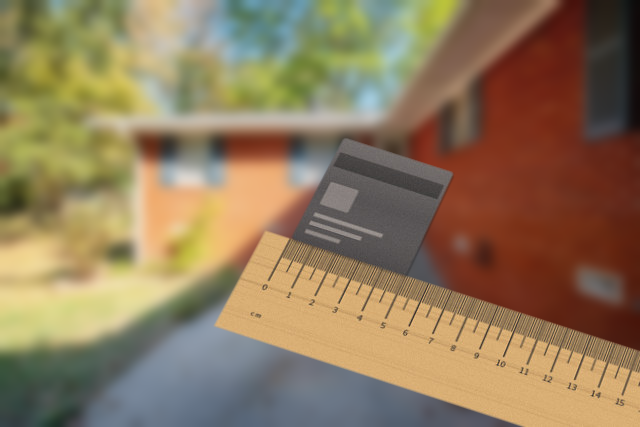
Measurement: 5 cm
